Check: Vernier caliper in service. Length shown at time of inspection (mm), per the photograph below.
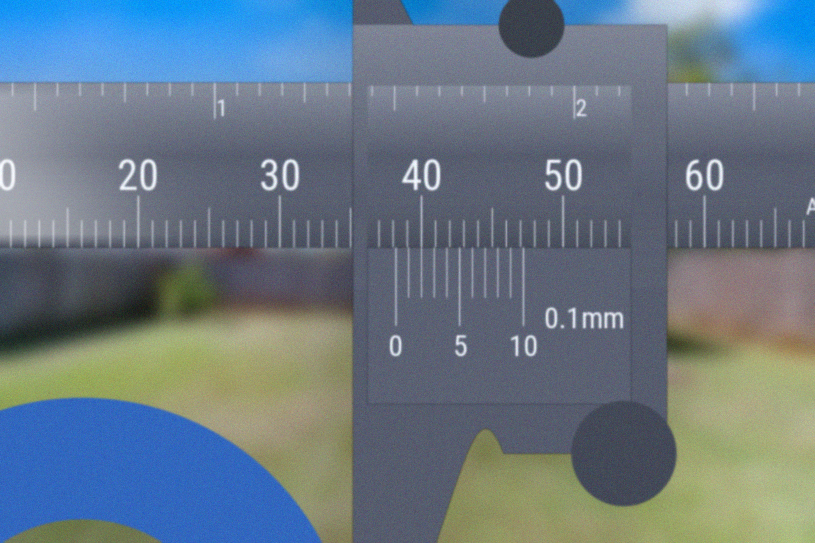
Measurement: 38.2 mm
